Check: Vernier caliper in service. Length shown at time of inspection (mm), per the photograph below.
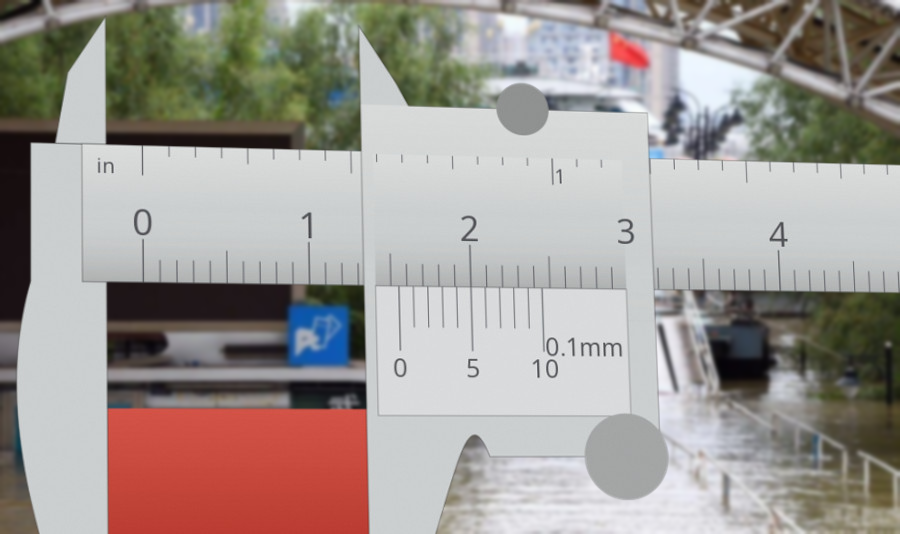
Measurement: 15.5 mm
